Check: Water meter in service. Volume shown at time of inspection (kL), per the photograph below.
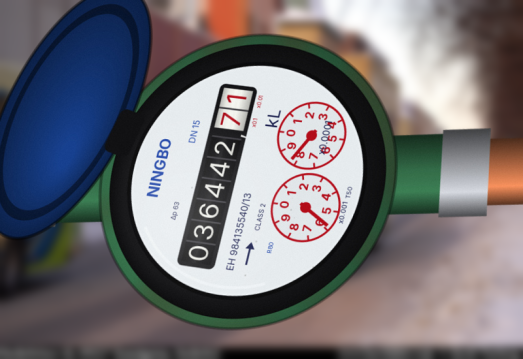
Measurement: 36442.7158 kL
